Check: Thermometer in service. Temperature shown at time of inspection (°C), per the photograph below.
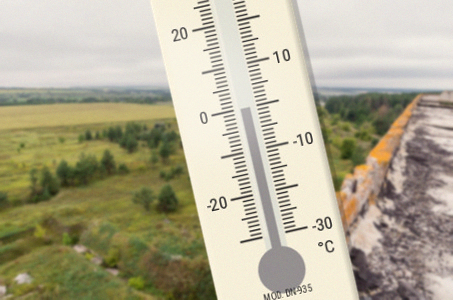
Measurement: 0 °C
